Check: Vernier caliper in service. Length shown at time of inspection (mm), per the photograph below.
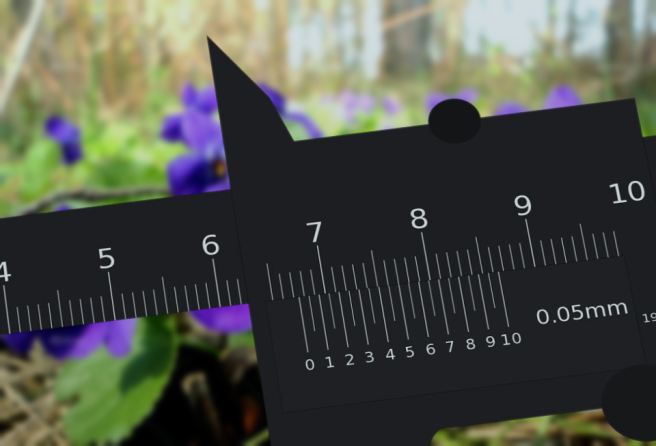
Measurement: 67.5 mm
